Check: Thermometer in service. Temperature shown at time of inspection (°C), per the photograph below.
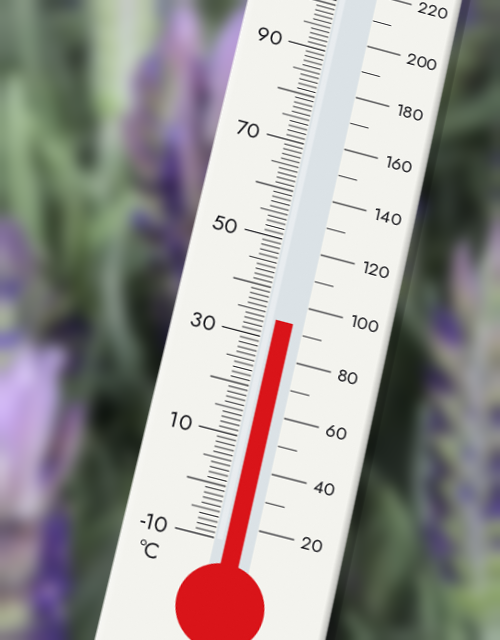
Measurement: 34 °C
